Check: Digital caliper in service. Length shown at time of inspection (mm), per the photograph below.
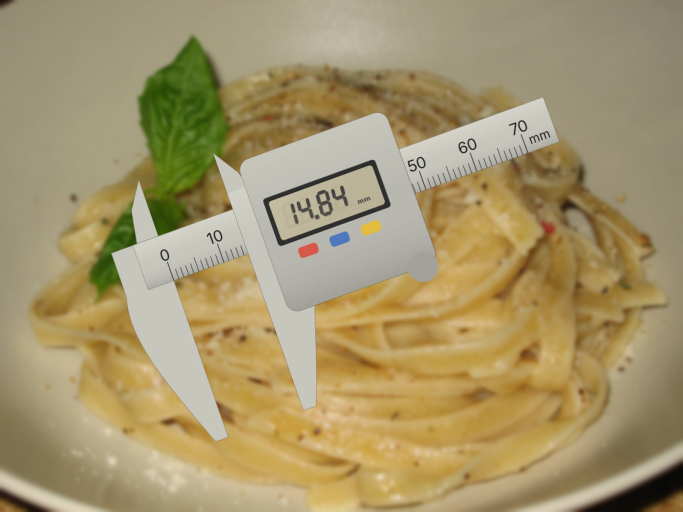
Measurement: 14.84 mm
